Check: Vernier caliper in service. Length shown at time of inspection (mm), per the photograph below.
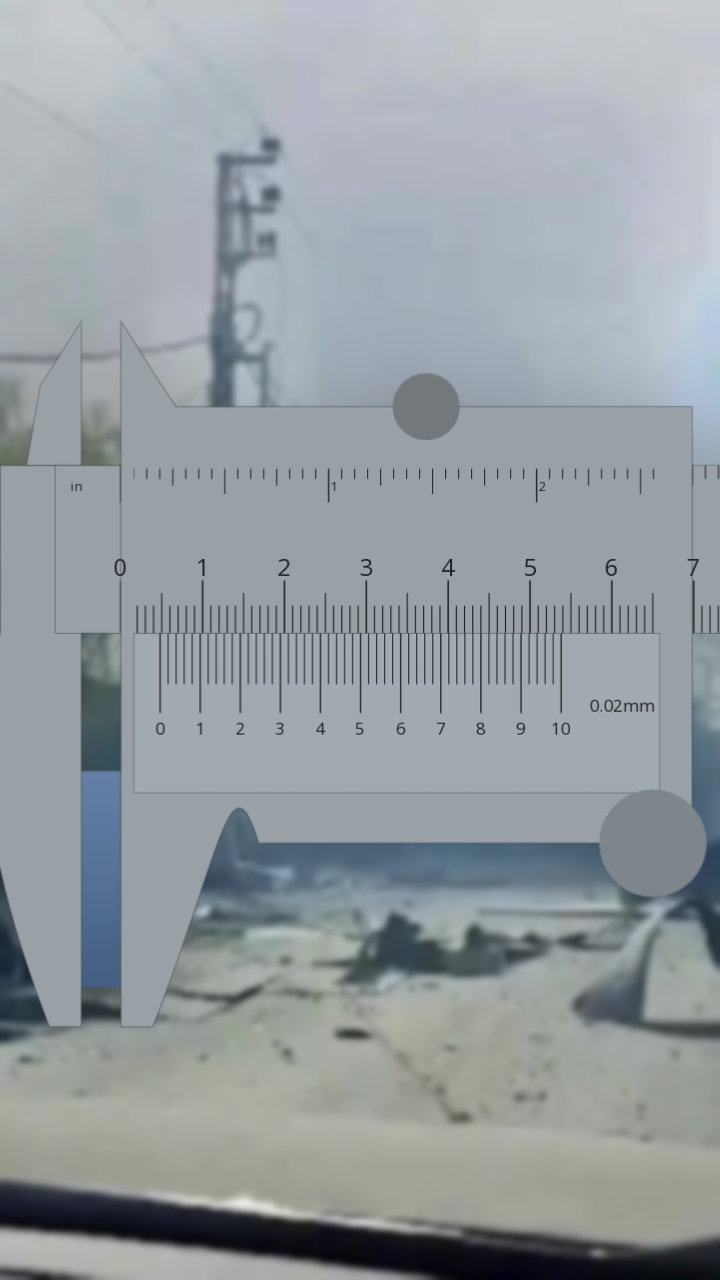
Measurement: 4.8 mm
